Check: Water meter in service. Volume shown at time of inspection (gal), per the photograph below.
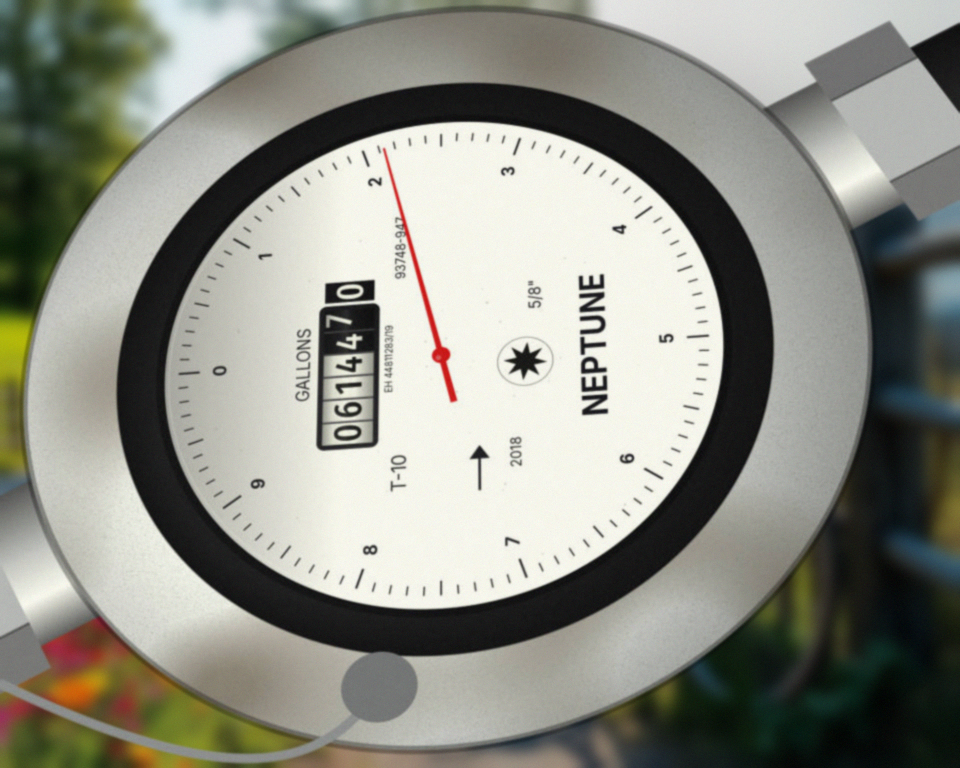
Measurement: 614472.1 gal
